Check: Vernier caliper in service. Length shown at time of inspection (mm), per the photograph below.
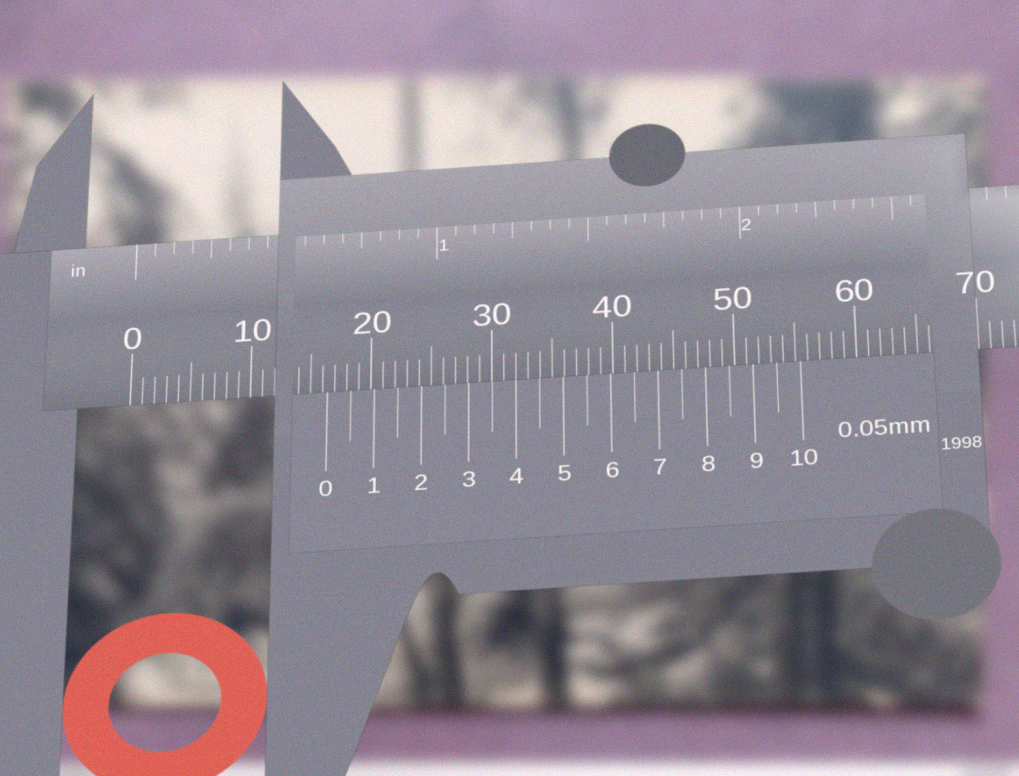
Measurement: 16.4 mm
